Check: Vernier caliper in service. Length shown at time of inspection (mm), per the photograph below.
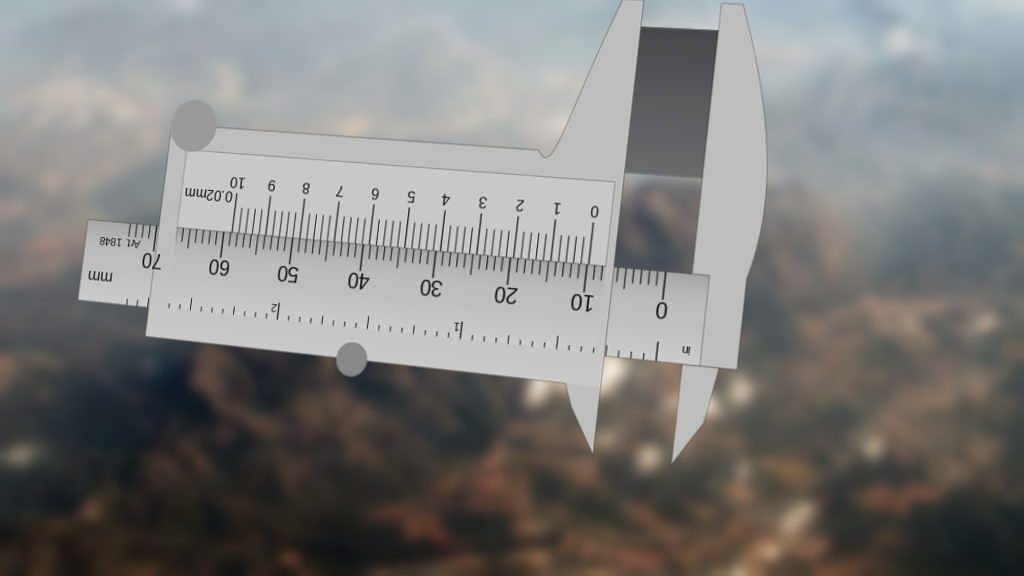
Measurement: 9.8 mm
